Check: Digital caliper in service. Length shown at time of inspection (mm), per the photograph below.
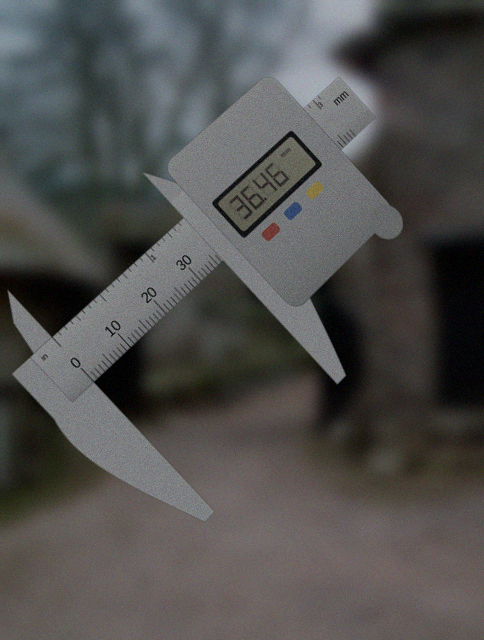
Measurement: 36.46 mm
